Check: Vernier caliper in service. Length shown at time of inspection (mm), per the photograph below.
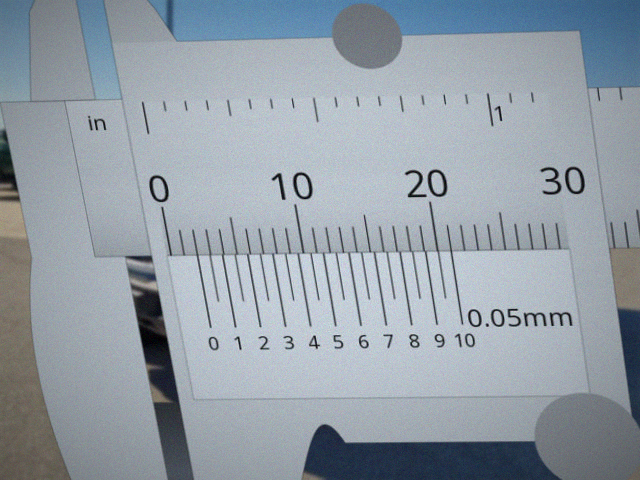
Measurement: 2.0 mm
